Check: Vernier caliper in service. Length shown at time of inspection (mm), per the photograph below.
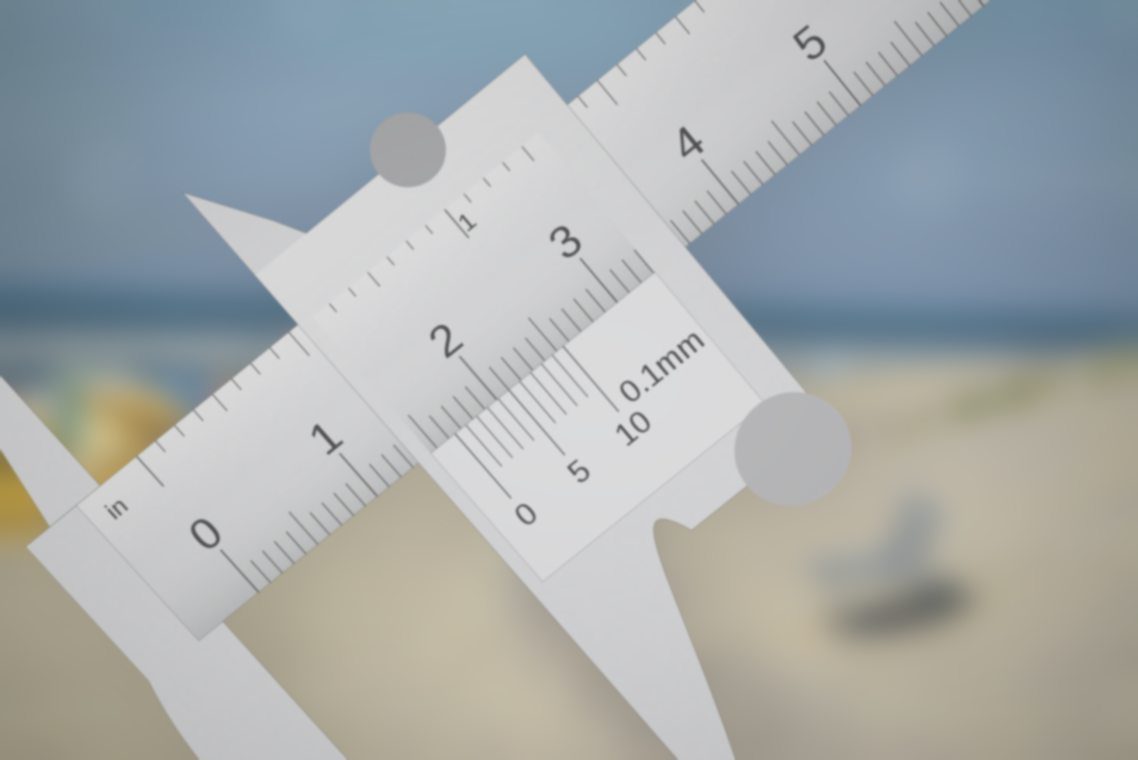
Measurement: 16.5 mm
